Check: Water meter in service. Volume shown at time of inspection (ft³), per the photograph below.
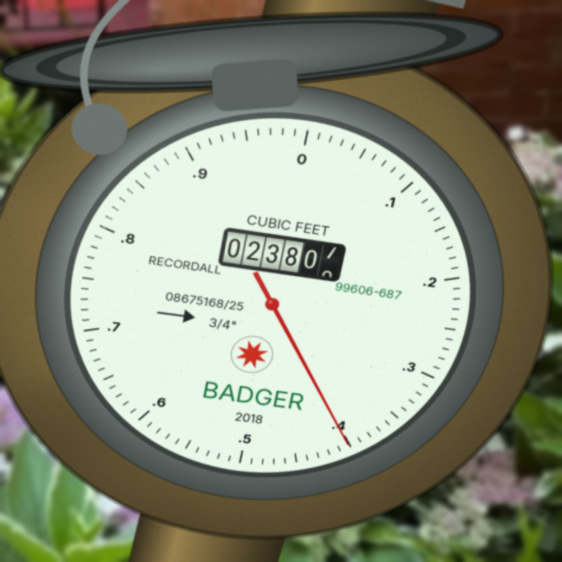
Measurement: 23807.40 ft³
